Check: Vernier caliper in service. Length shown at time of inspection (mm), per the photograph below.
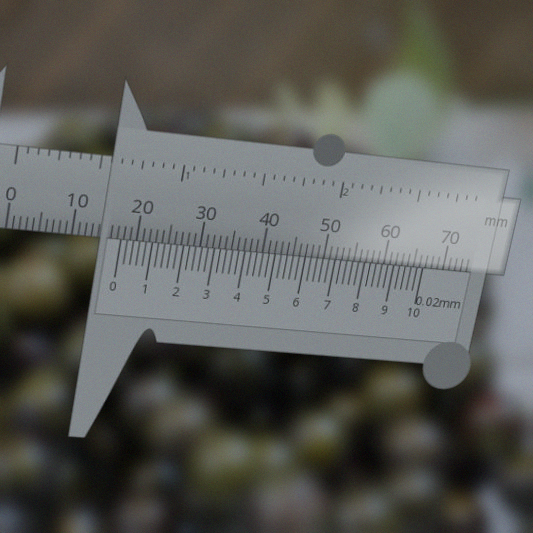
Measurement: 17.6 mm
